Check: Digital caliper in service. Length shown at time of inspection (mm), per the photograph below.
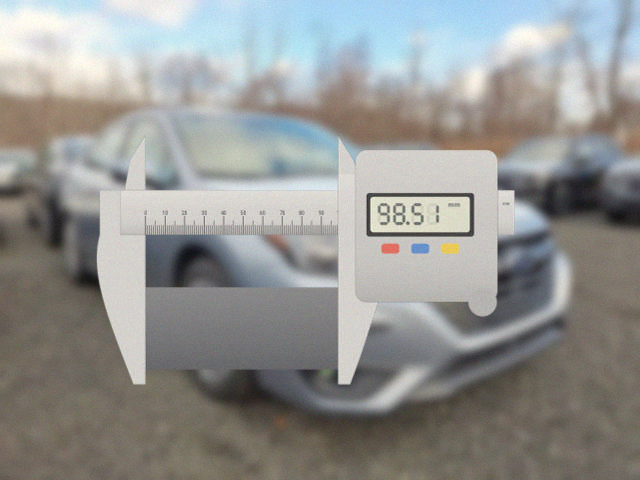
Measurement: 98.51 mm
